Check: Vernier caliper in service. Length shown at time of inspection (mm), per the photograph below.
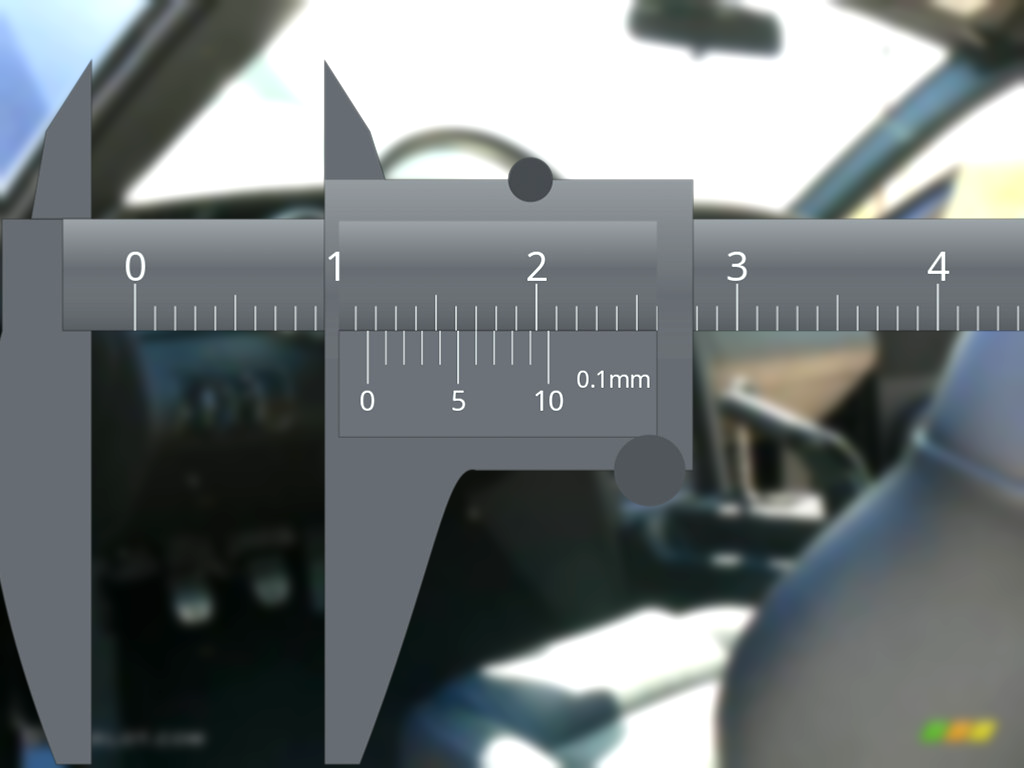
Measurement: 11.6 mm
